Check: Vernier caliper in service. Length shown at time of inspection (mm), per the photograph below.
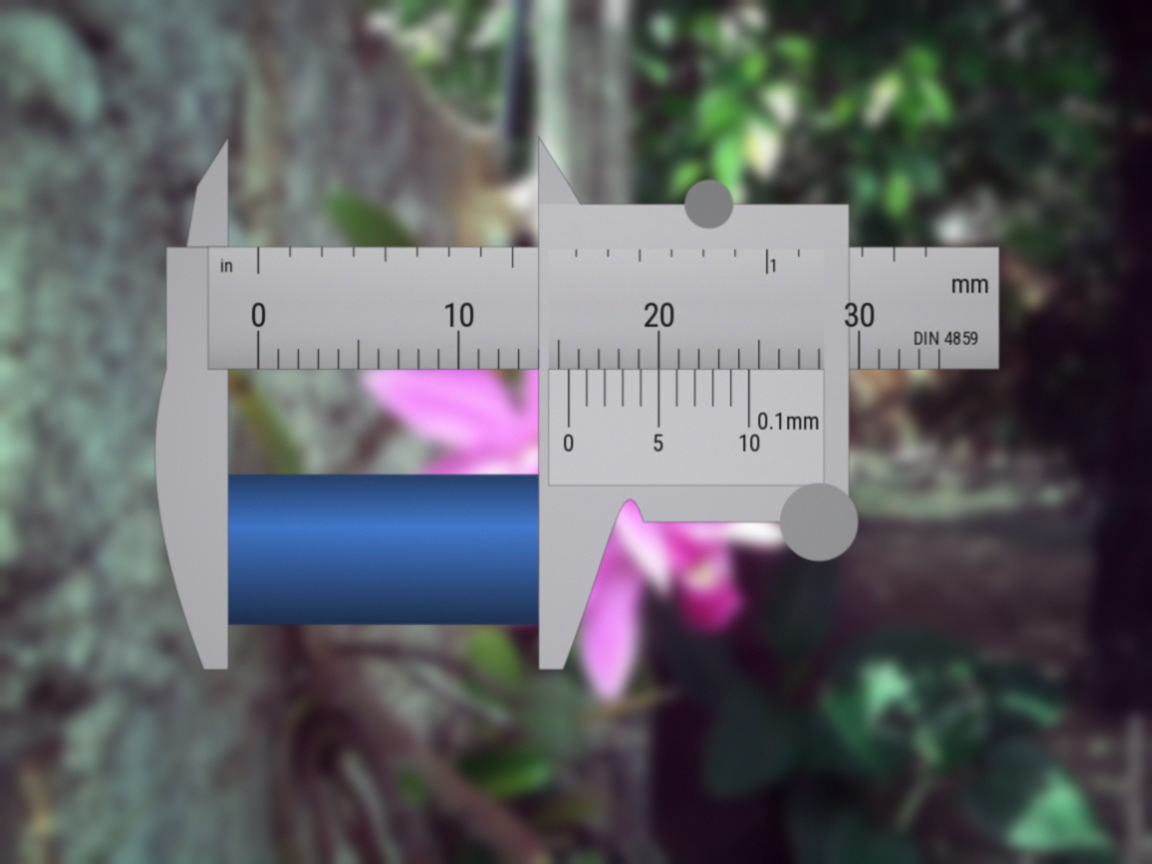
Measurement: 15.5 mm
